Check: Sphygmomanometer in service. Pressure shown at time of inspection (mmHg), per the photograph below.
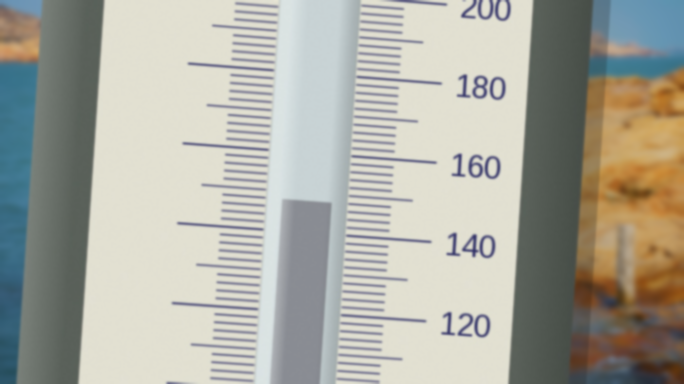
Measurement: 148 mmHg
